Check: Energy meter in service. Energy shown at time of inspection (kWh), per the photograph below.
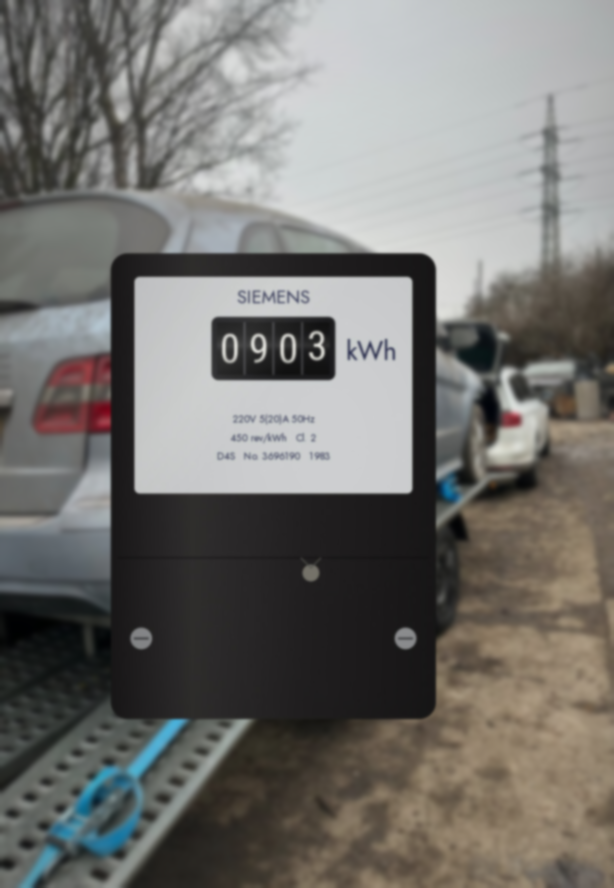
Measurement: 903 kWh
